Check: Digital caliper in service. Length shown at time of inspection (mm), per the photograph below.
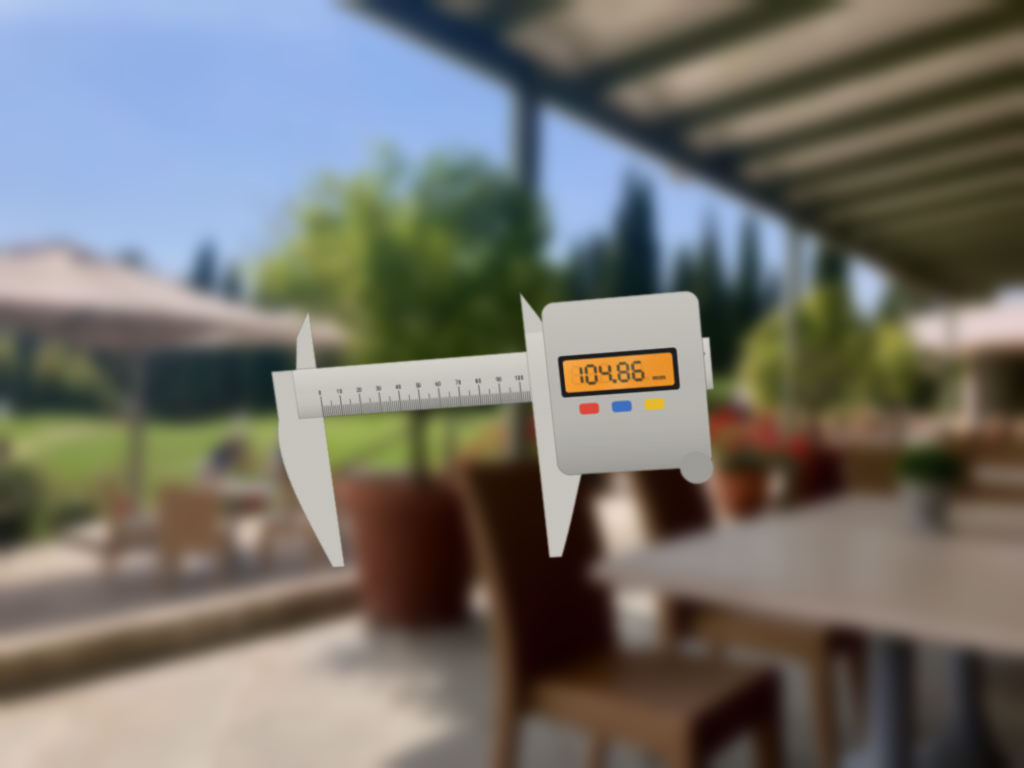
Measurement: 104.86 mm
